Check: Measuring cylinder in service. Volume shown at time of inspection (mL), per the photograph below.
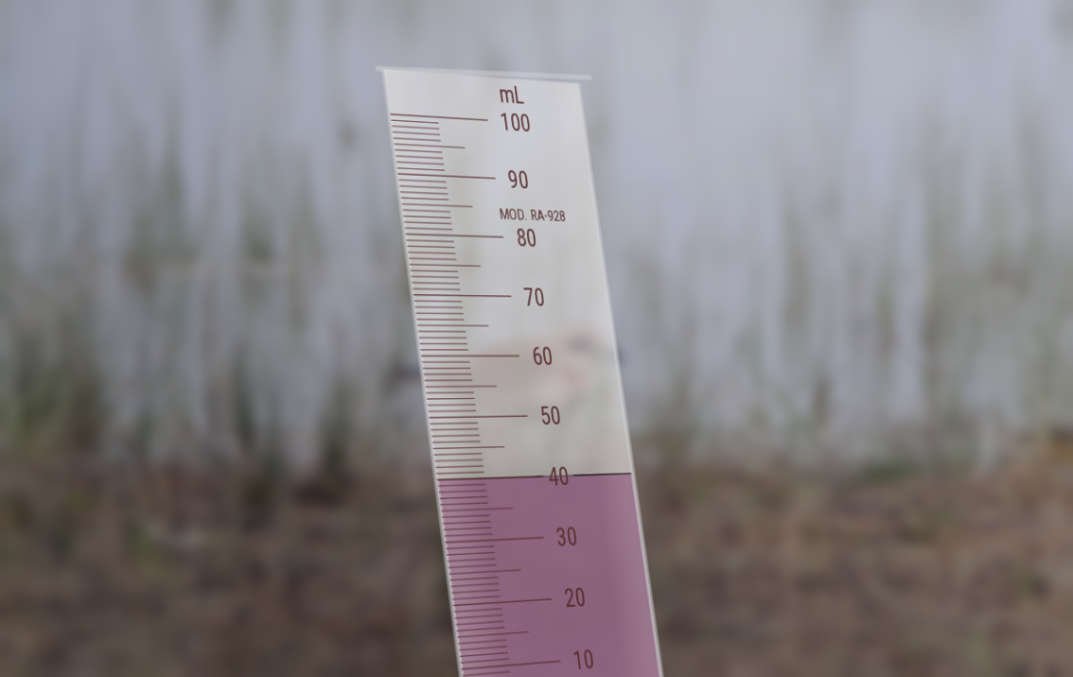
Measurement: 40 mL
